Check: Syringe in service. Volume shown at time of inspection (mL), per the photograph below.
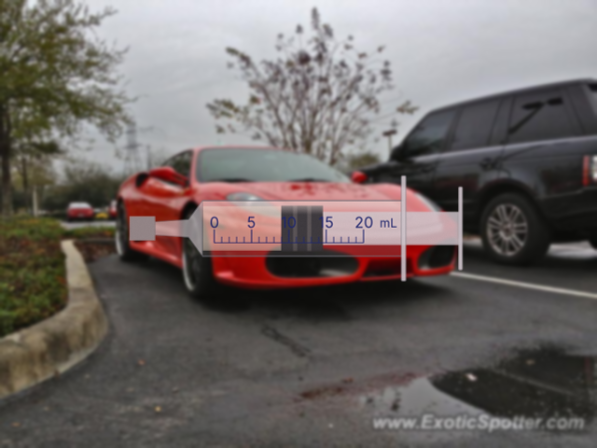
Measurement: 9 mL
